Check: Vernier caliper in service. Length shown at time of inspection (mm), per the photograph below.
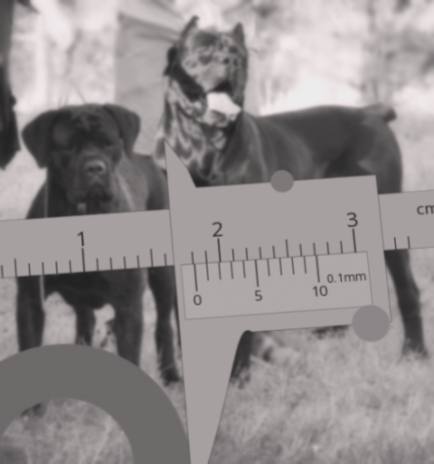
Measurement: 18.1 mm
